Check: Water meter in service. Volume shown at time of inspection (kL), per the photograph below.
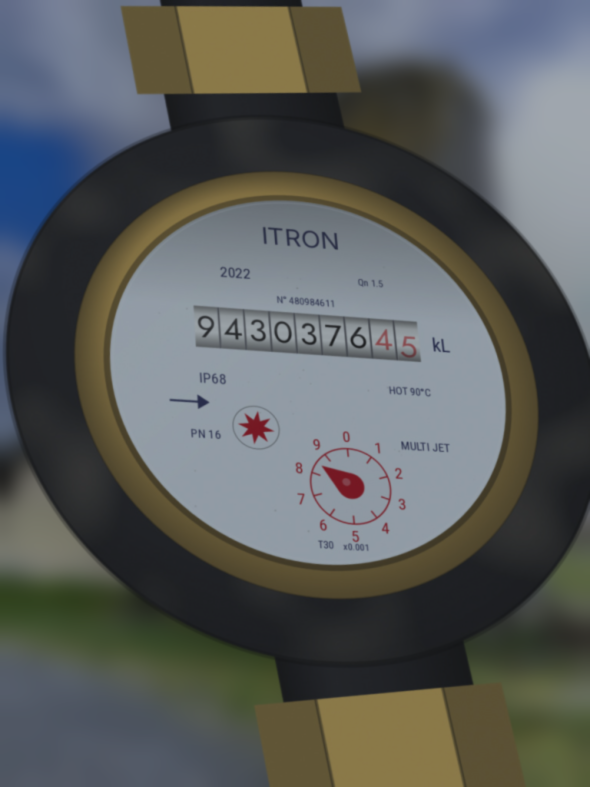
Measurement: 9430376.448 kL
